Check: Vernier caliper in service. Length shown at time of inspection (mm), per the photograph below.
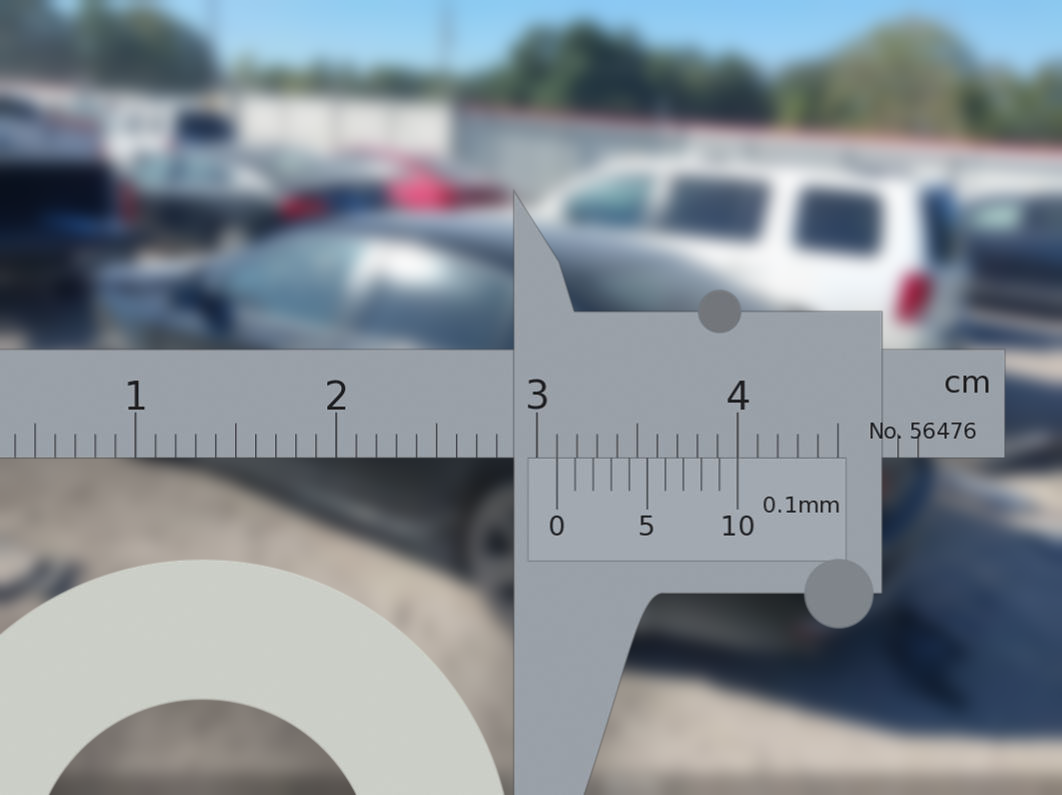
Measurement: 31.0 mm
